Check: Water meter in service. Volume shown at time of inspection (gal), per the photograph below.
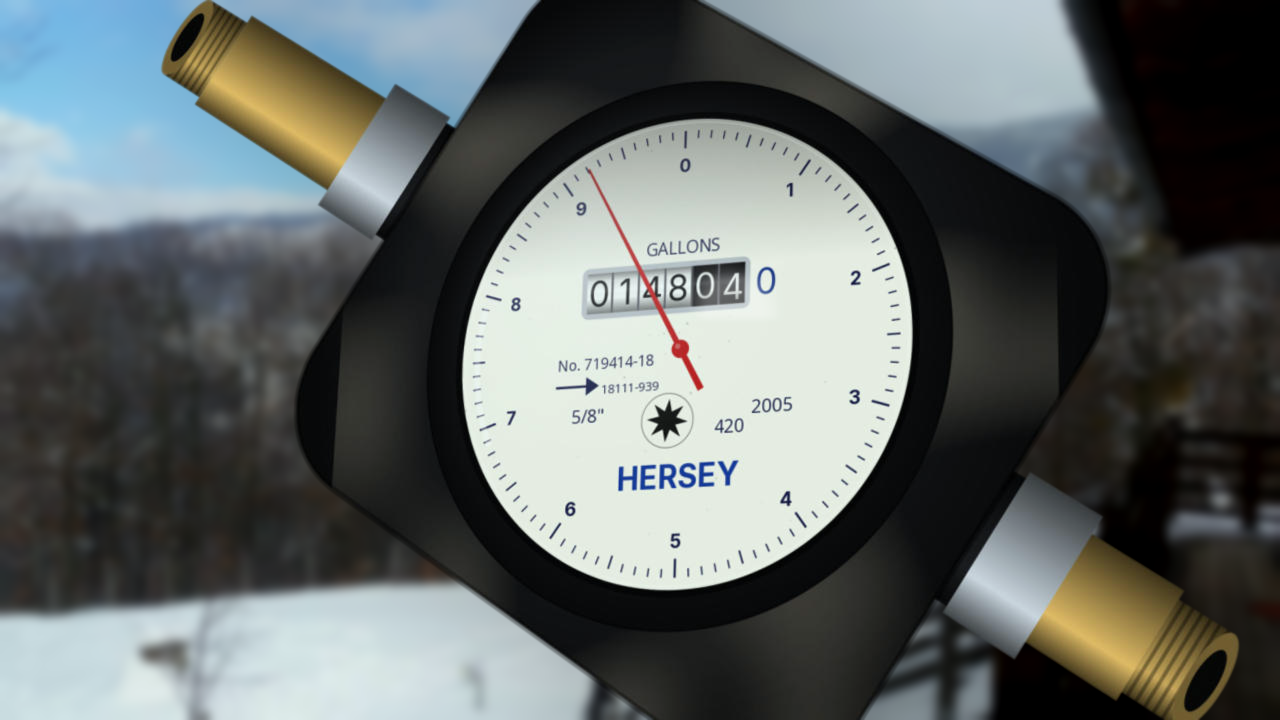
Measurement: 148039.2 gal
